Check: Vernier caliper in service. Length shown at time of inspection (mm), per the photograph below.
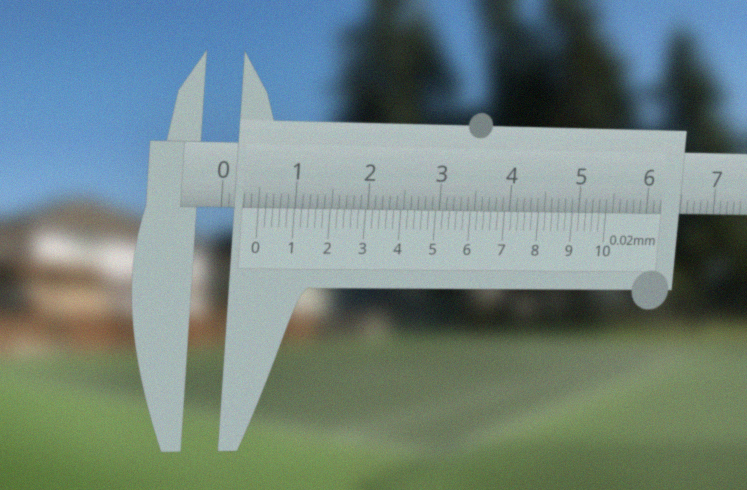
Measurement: 5.0 mm
